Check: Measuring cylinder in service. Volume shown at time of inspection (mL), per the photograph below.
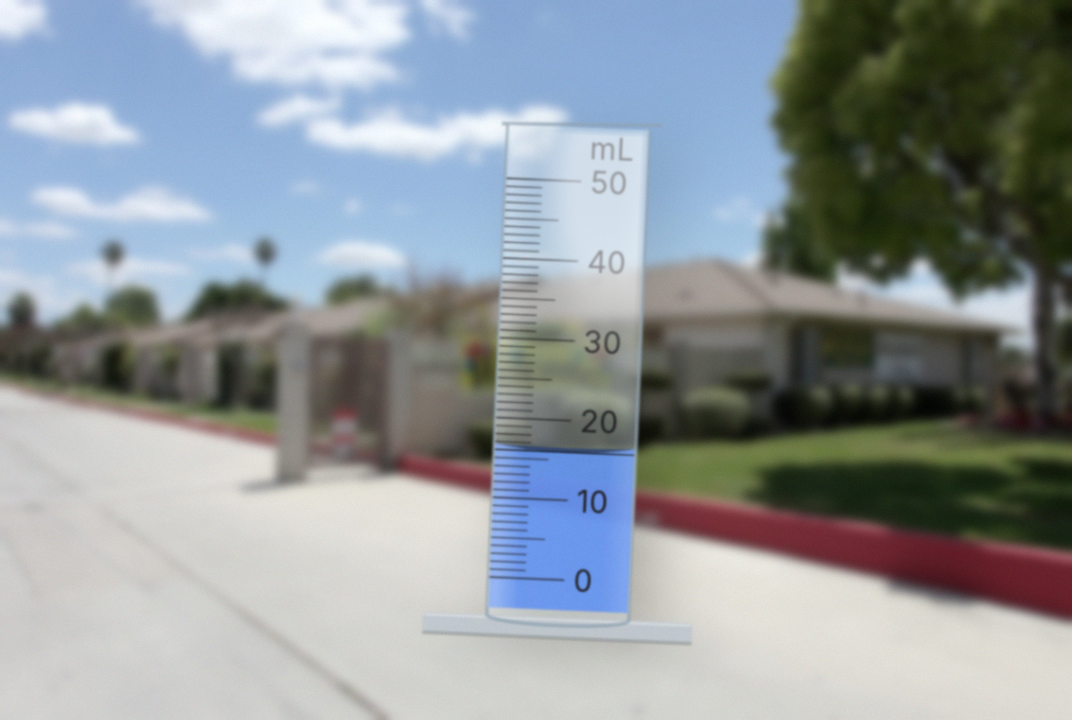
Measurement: 16 mL
